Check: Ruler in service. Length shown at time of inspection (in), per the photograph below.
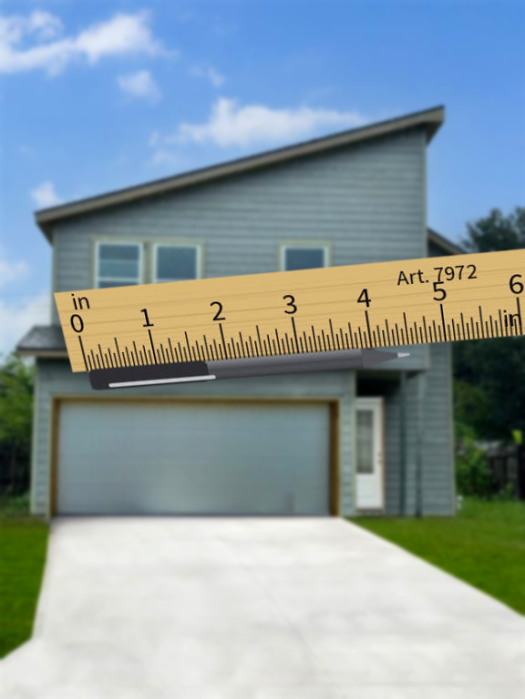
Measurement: 4.5 in
